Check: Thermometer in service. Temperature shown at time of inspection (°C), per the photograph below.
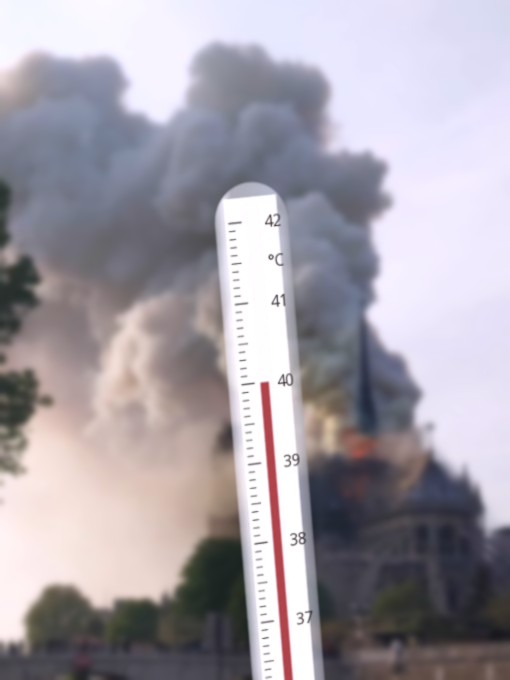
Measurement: 40 °C
